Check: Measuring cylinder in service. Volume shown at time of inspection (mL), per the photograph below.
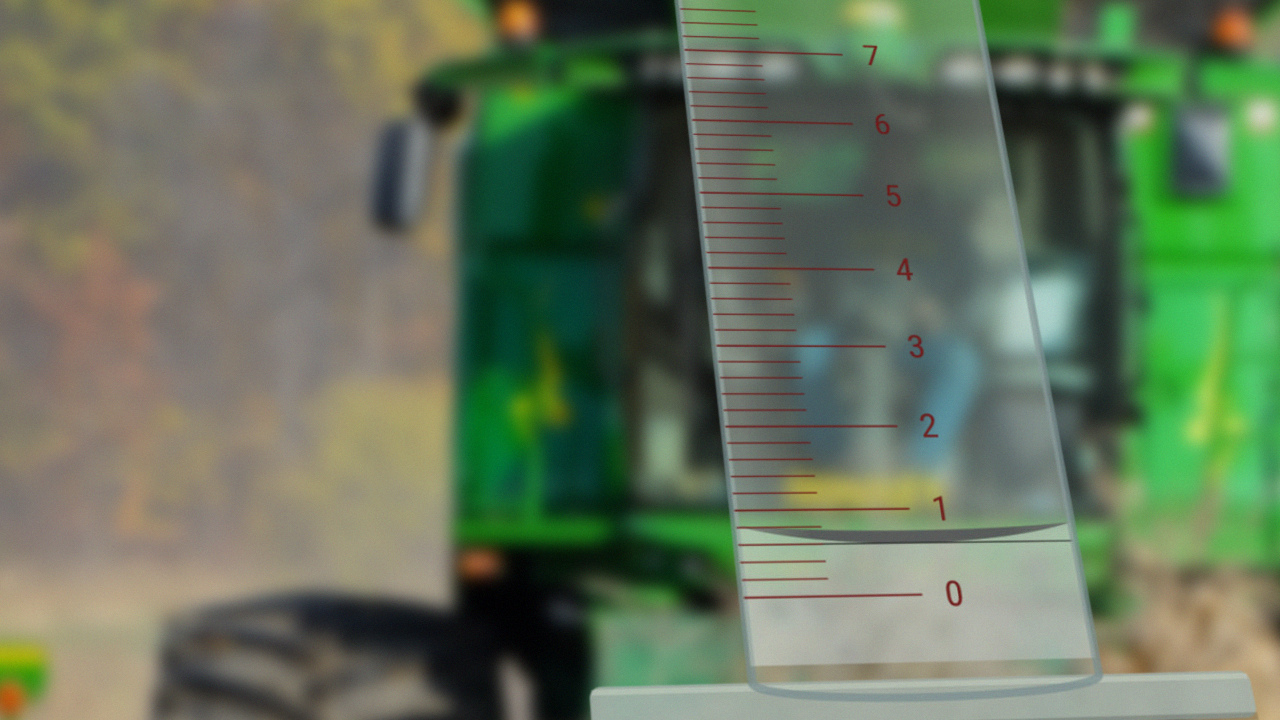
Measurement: 0.6 mL
